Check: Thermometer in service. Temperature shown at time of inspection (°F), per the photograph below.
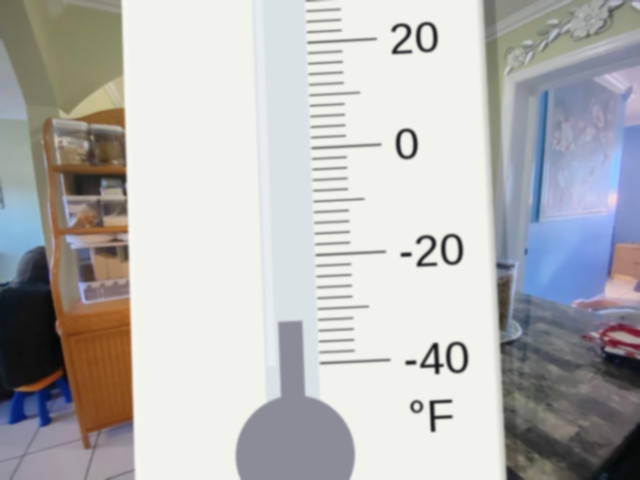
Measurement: -32 °F
